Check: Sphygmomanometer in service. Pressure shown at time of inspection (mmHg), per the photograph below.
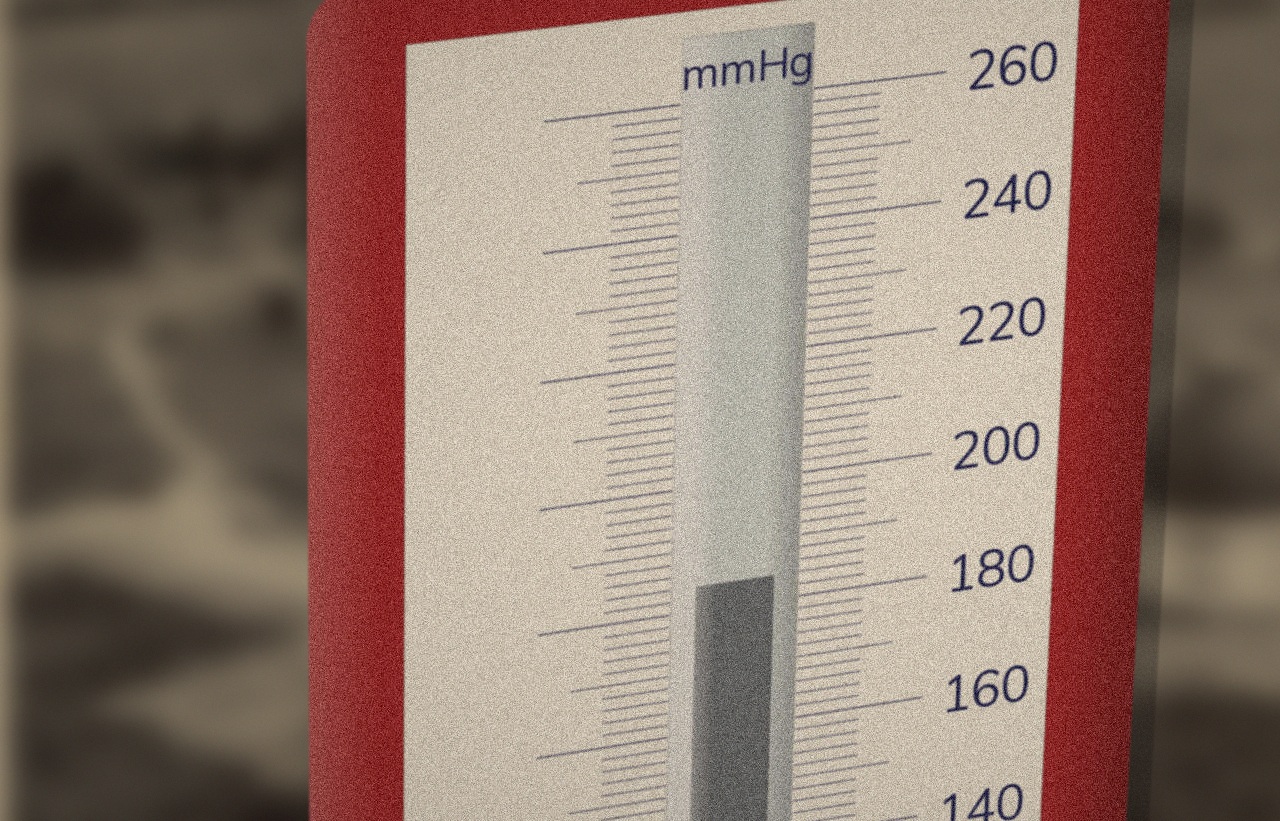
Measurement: 184 mmHg
